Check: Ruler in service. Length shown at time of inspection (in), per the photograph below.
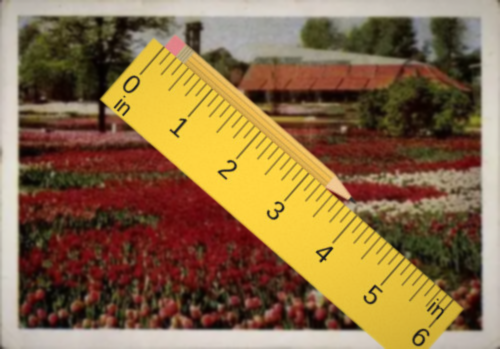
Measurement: 3.875 in
